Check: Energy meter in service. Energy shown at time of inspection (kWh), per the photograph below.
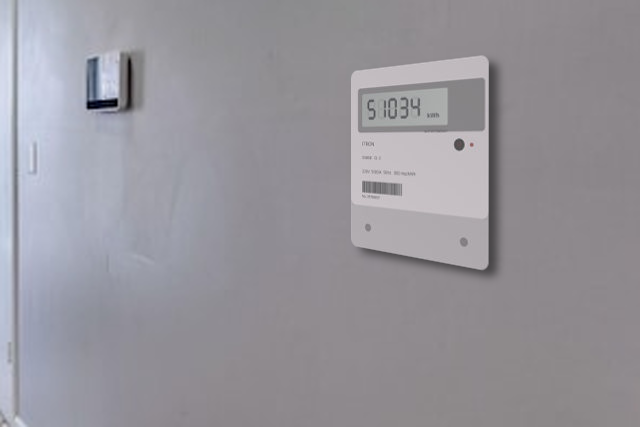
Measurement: 51034 kWh
